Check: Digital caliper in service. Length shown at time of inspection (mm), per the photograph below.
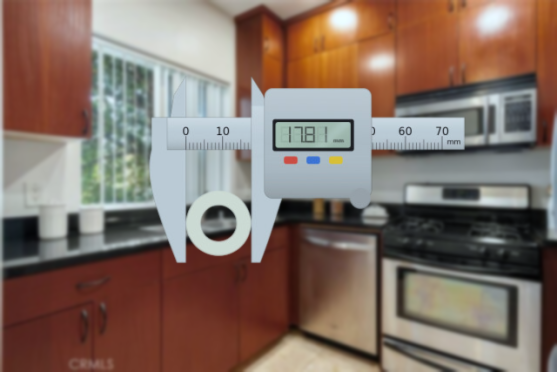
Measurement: 17.81 mm
